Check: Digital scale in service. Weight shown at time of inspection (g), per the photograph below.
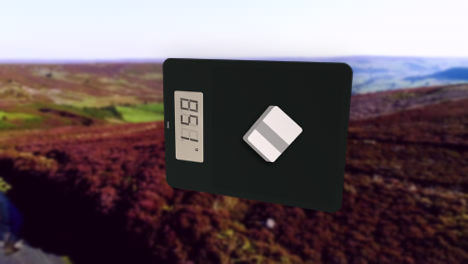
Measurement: 851 g
